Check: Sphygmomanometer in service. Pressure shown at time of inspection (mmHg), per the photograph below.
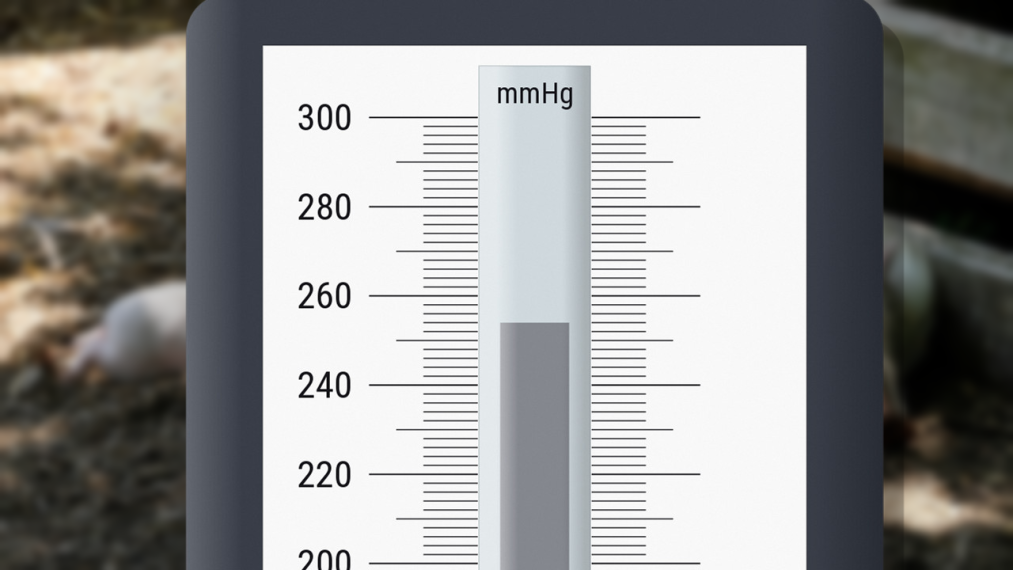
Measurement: 254 mmHg
